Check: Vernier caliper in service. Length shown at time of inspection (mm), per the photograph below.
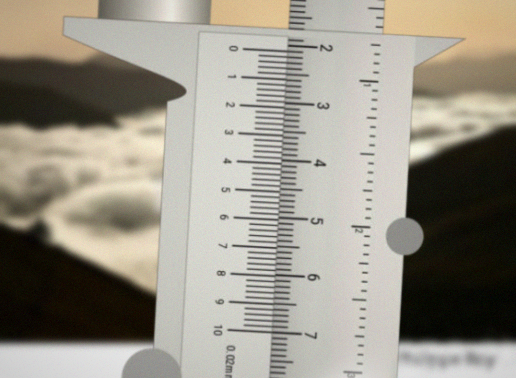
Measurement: 21.0 mm
